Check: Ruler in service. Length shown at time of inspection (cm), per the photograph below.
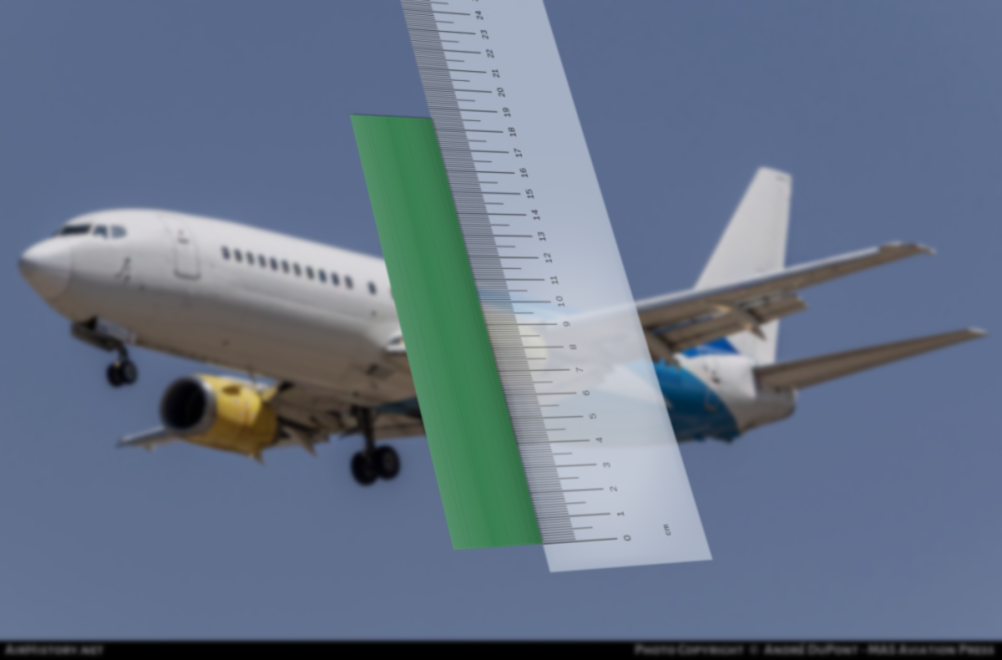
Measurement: 18.5 cm
